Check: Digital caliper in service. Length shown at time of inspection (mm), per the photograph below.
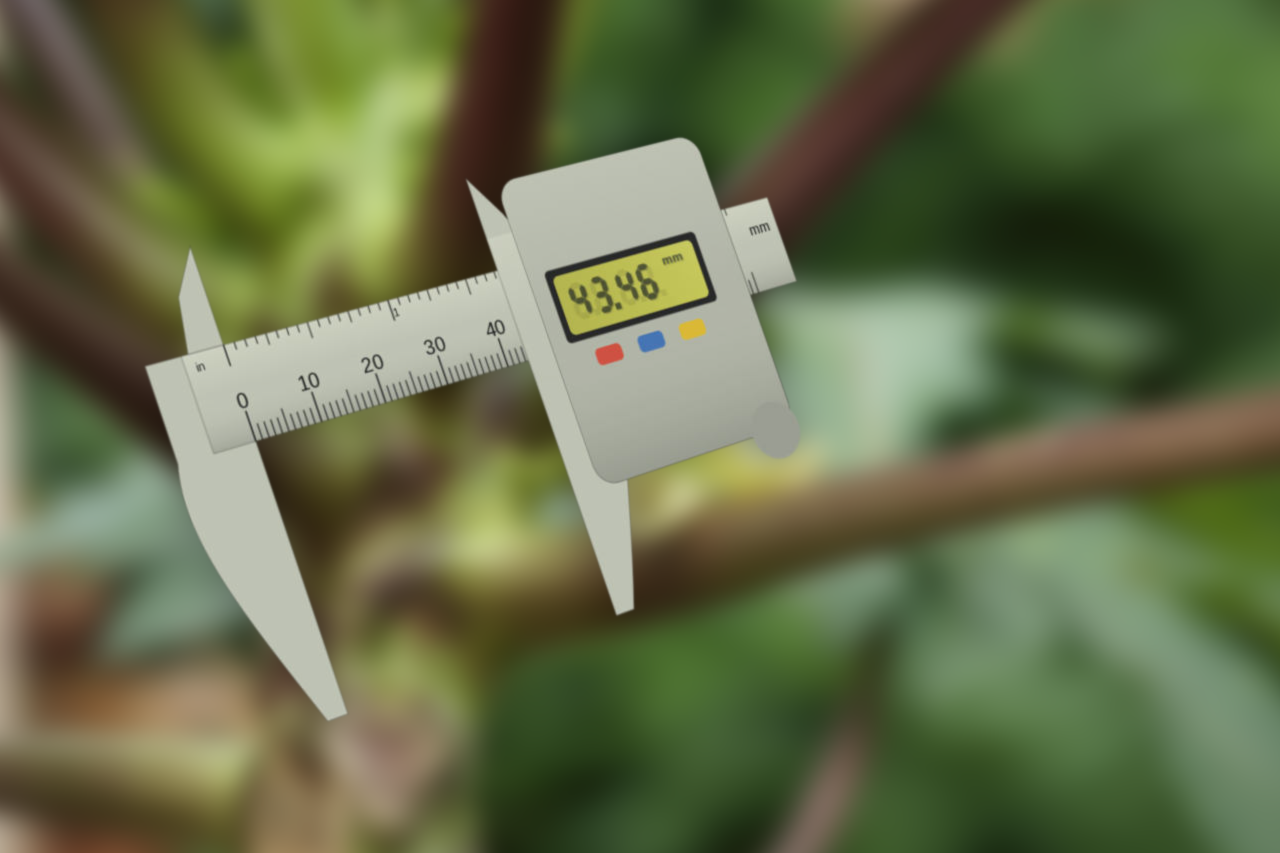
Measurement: 43.46 mm
